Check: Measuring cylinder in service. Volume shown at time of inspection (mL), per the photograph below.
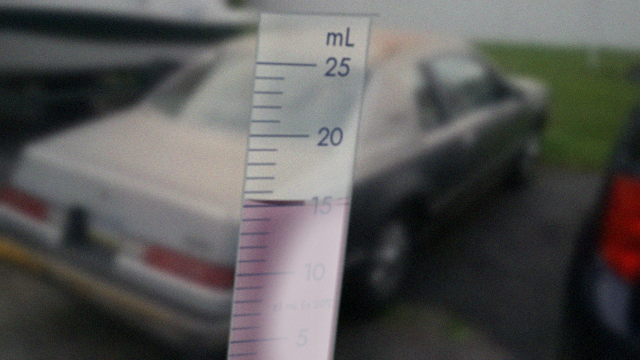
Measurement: 15 mL
